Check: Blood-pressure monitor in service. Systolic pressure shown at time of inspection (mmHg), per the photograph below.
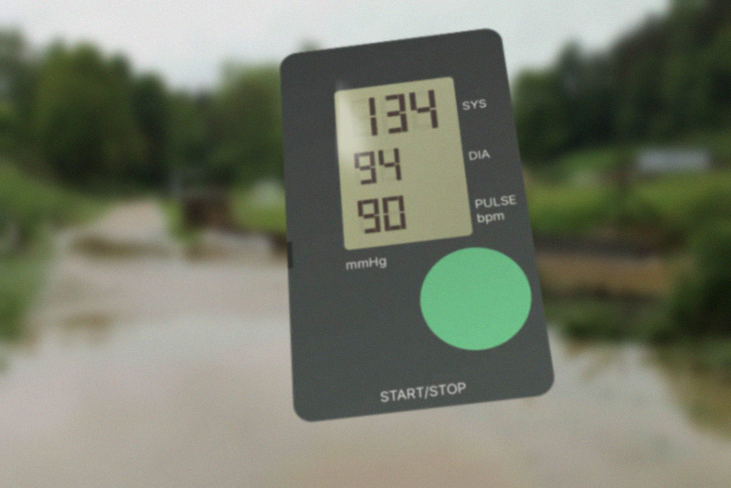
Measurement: 134 mmHg
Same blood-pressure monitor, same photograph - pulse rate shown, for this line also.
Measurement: 90 bpm
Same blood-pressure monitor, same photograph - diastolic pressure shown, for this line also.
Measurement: 94 mmHg
